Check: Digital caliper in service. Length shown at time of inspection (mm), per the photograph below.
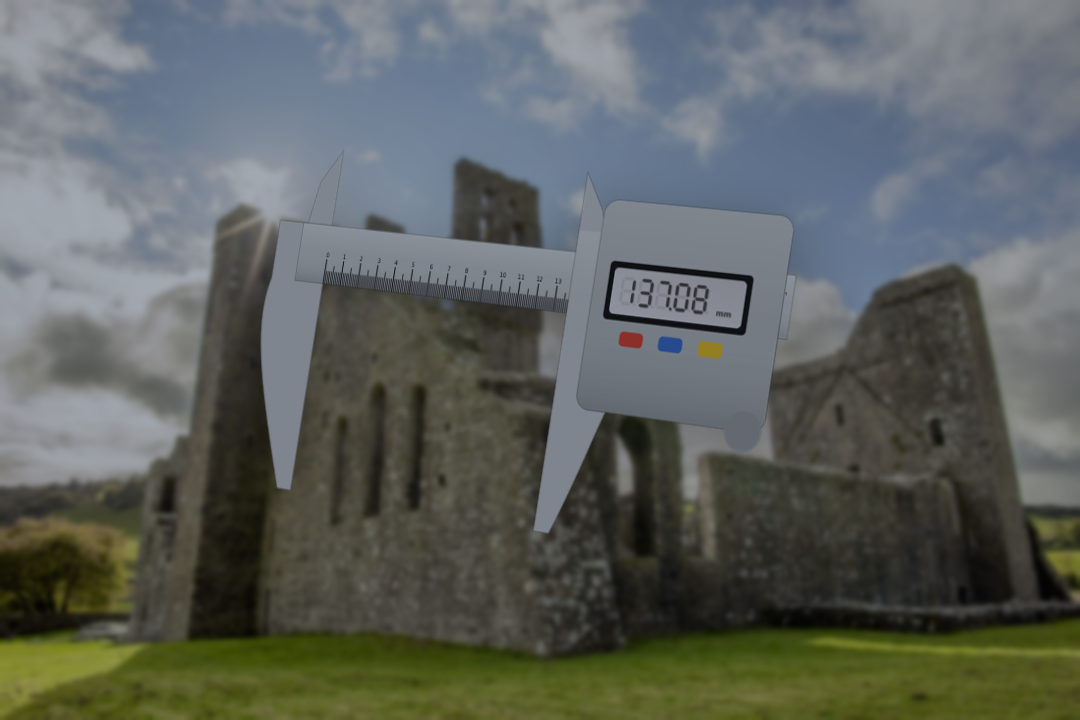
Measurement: 137.08 mm
